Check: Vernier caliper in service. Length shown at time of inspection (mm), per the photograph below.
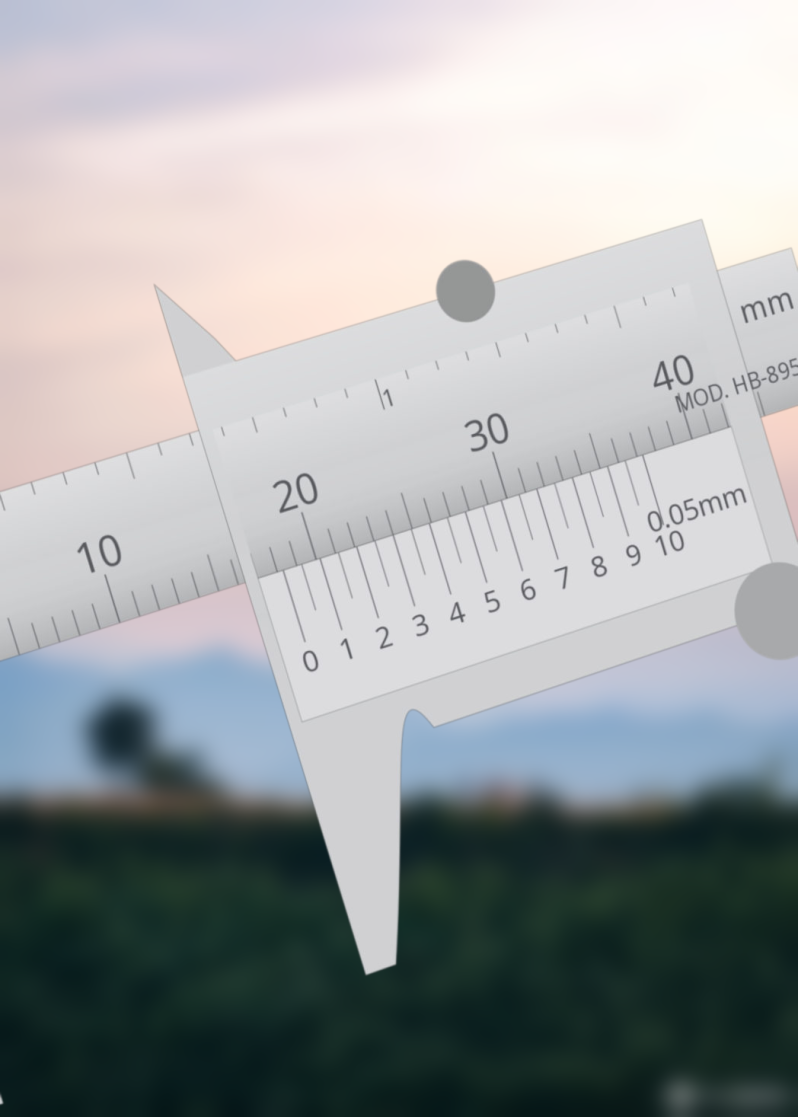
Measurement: 18.3 mm
